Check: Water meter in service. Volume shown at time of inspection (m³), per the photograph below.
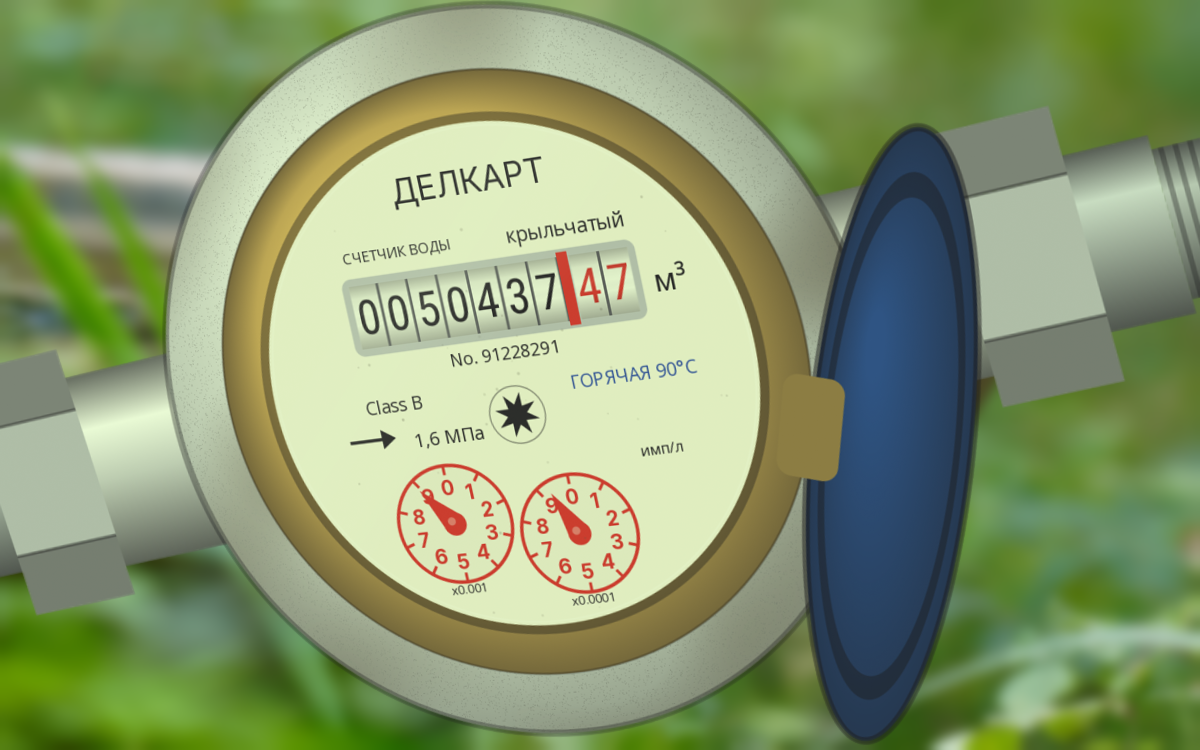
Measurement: 50437.4789 m³
